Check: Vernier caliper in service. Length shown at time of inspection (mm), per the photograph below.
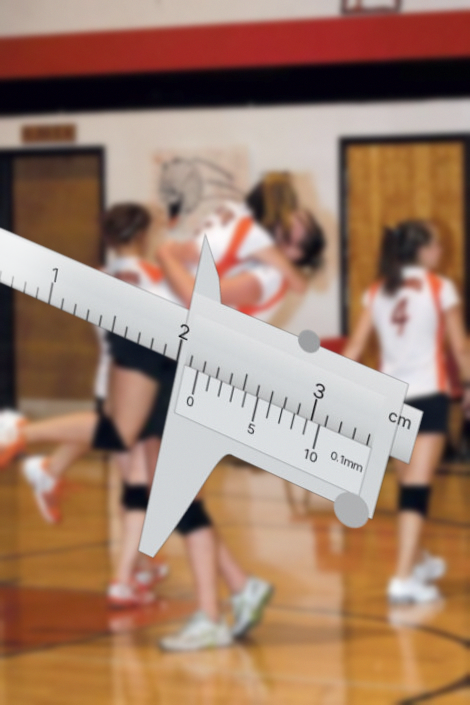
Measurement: 21.6 mm
